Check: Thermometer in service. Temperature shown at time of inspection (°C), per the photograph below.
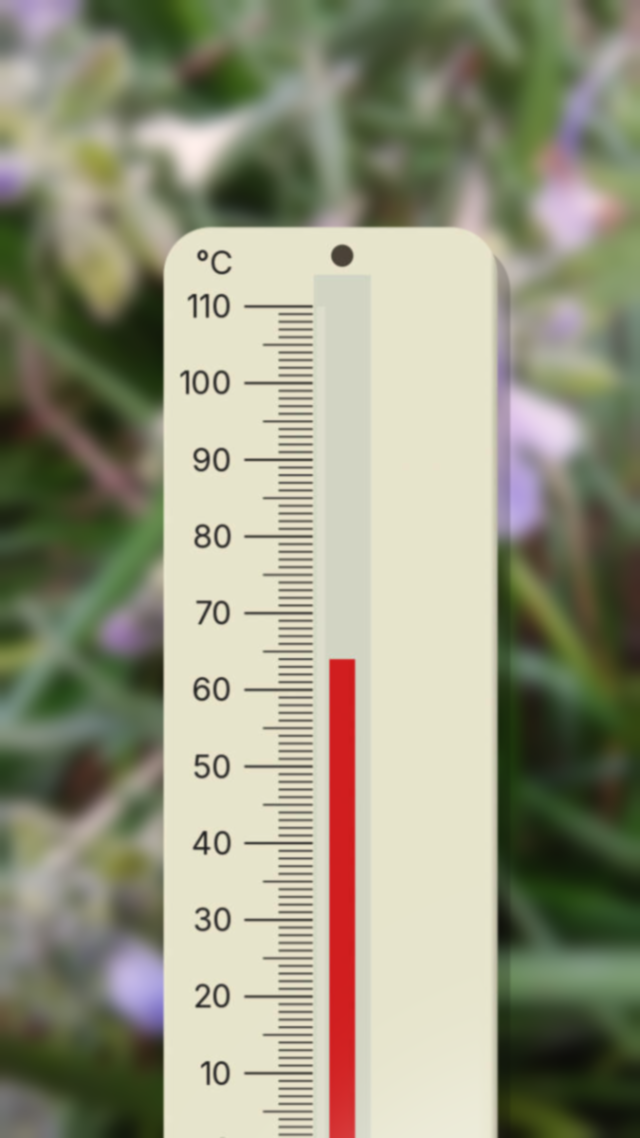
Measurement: 64 °C
